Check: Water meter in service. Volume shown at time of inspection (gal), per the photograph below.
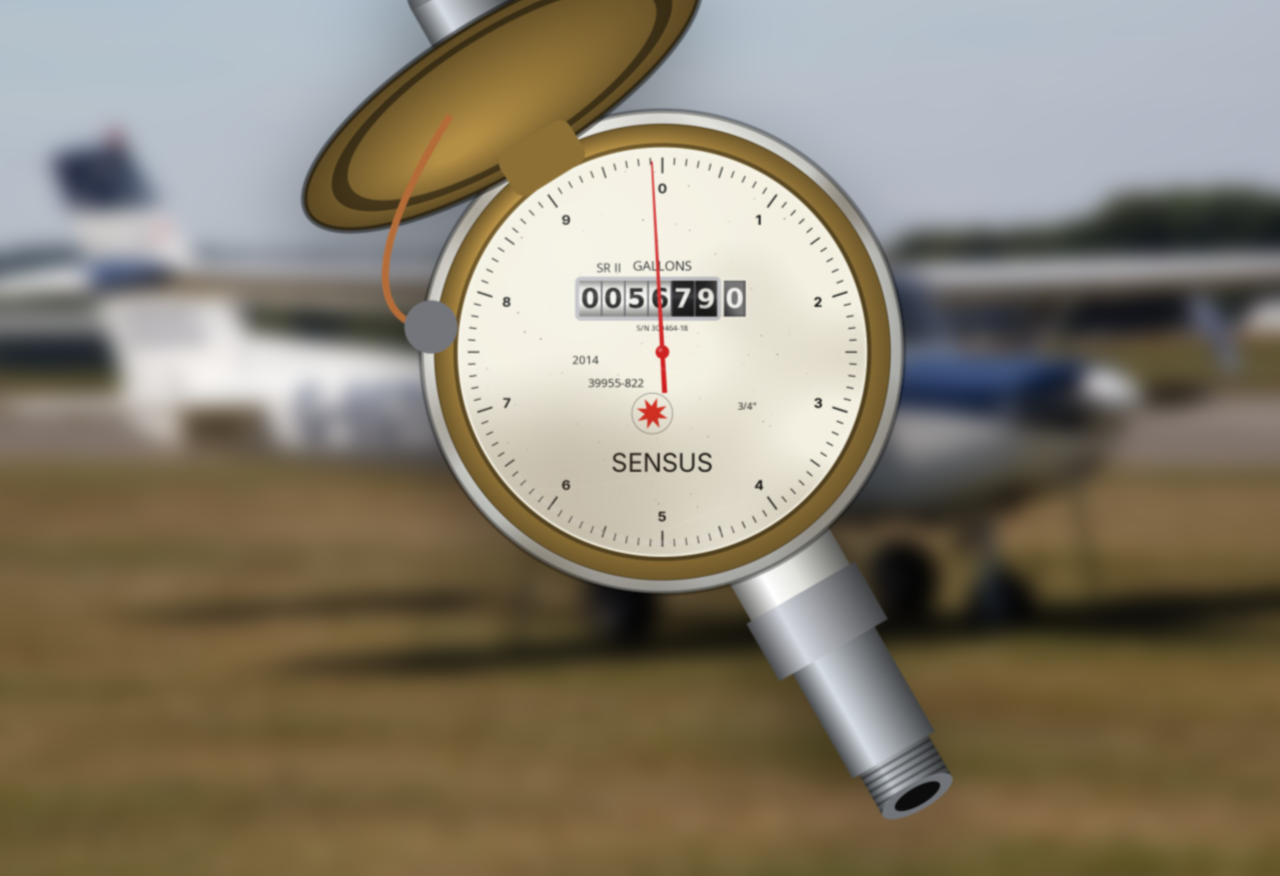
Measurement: 56789.9 gal
